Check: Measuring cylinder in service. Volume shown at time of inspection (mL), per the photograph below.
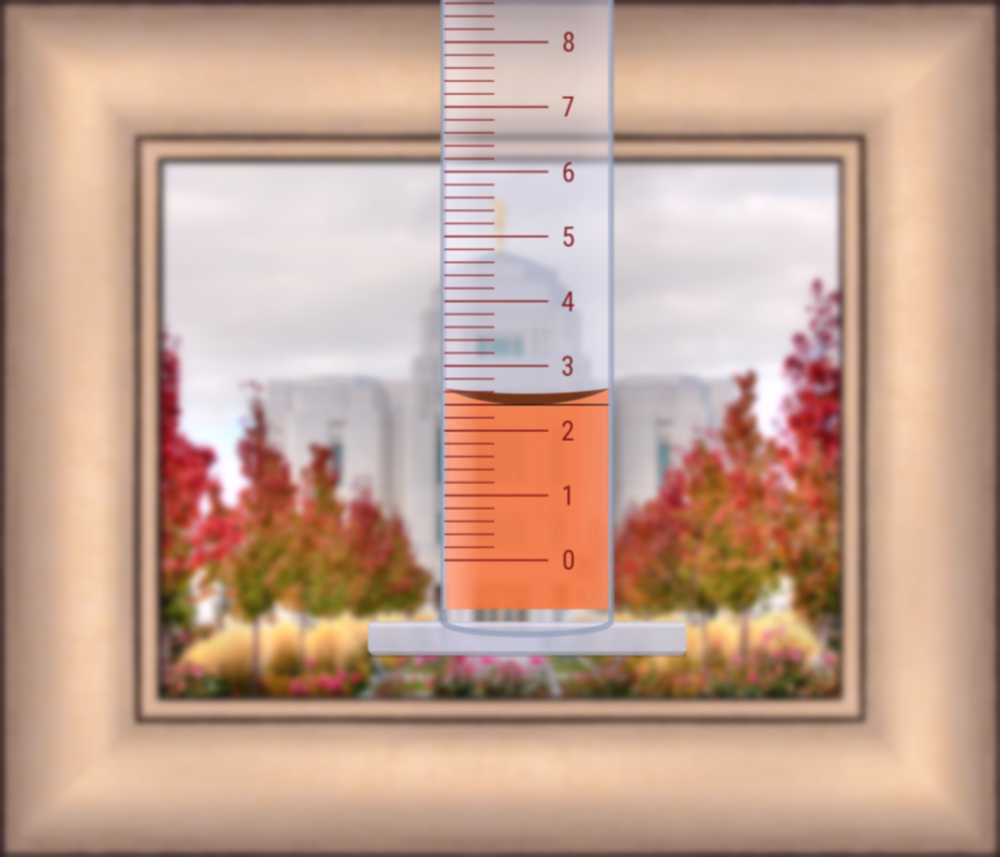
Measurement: 2.4 mL
